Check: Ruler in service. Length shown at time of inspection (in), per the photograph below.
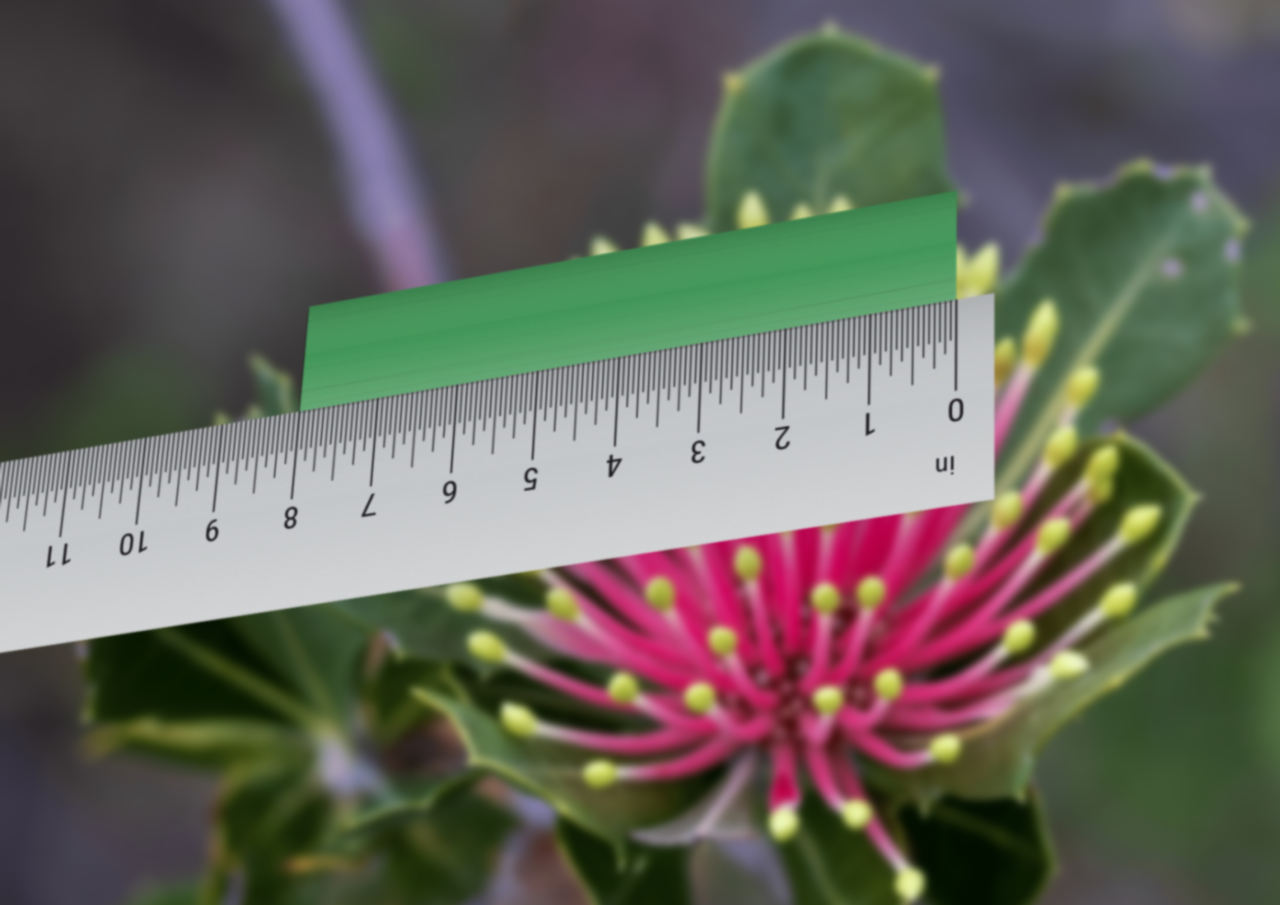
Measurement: 8 in
